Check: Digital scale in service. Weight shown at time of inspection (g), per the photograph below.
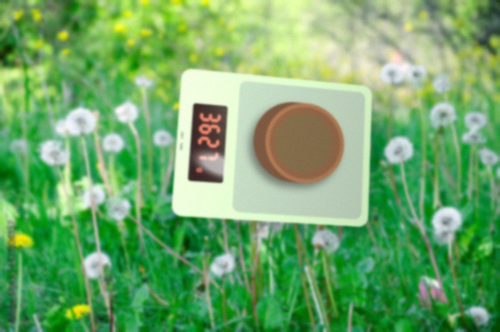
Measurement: 3627 g
